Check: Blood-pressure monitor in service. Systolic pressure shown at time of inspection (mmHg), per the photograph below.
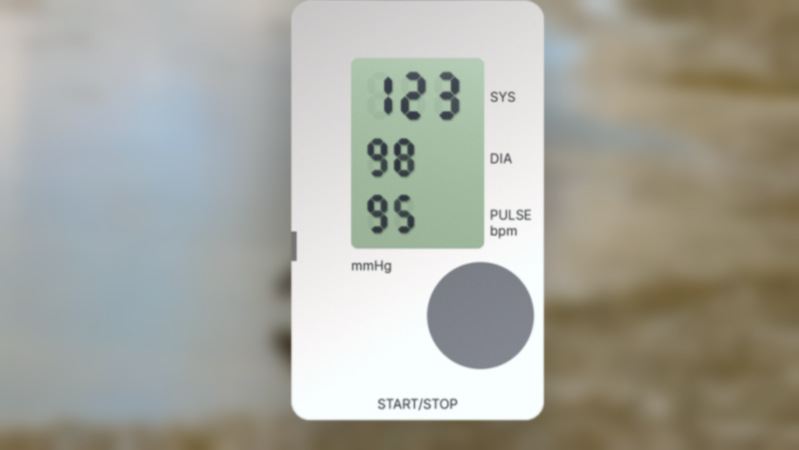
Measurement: 123 mmHg
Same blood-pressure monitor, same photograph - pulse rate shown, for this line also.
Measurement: 95 bpm
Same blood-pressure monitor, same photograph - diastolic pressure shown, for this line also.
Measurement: 98 mmHg
